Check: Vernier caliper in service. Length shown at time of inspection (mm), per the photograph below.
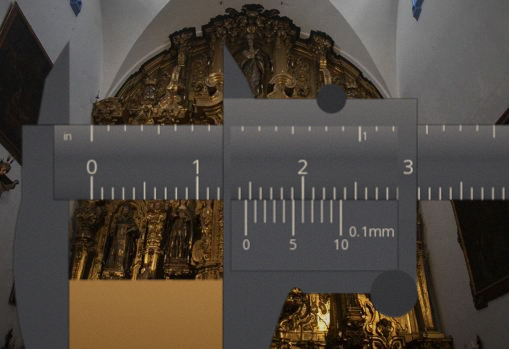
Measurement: 14.6 mm
